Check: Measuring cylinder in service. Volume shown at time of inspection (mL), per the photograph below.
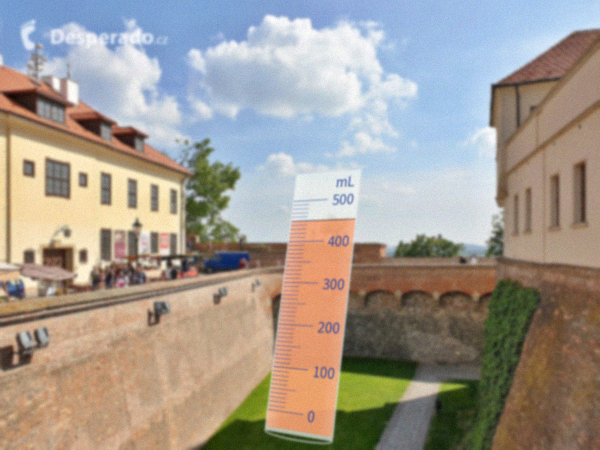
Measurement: 450 mL
